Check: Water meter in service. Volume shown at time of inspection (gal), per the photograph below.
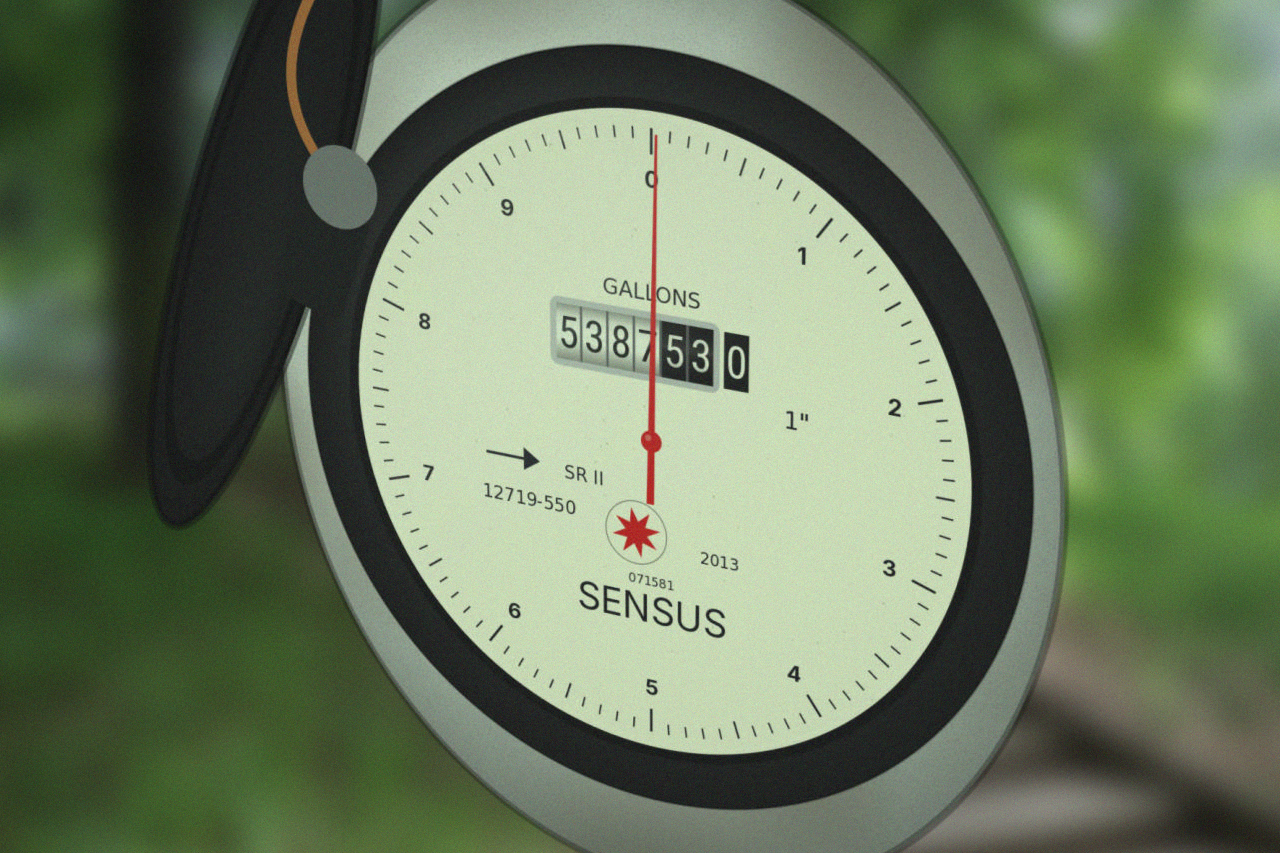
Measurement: 5387530.0 gal
